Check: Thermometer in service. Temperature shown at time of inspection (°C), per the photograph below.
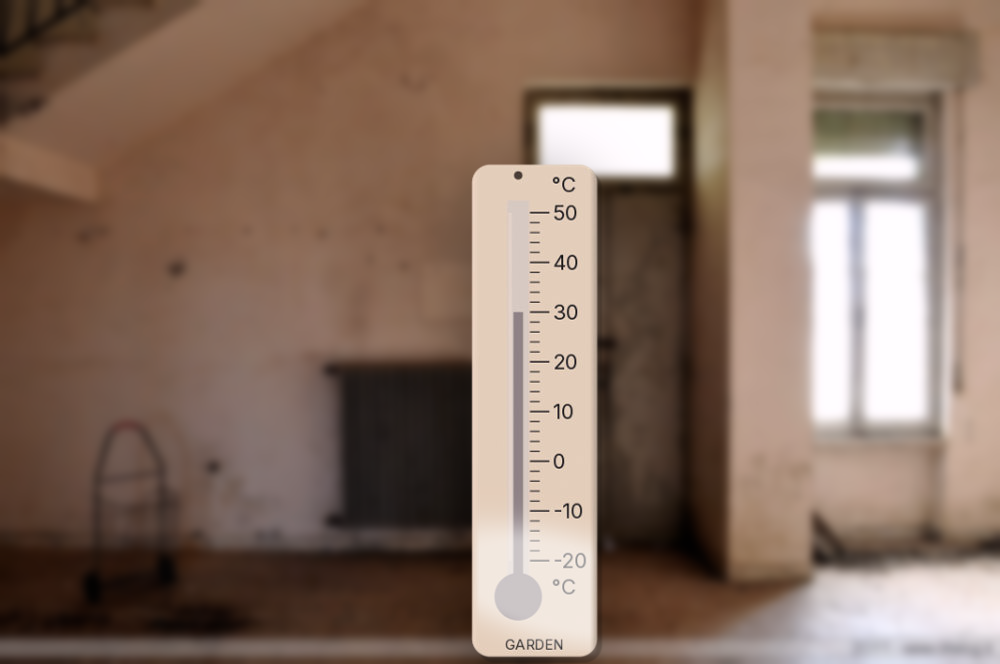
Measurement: 30 °C
